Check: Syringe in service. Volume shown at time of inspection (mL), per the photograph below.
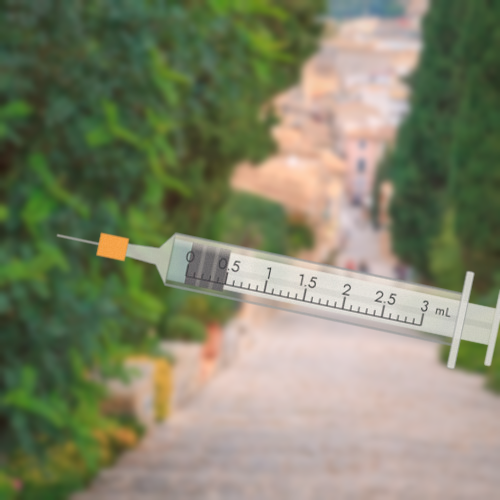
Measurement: 0 mL
